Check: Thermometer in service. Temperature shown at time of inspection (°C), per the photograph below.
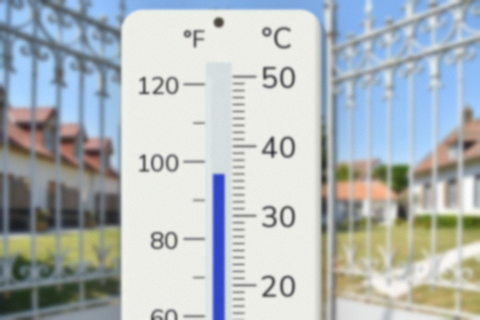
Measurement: 36 °C
